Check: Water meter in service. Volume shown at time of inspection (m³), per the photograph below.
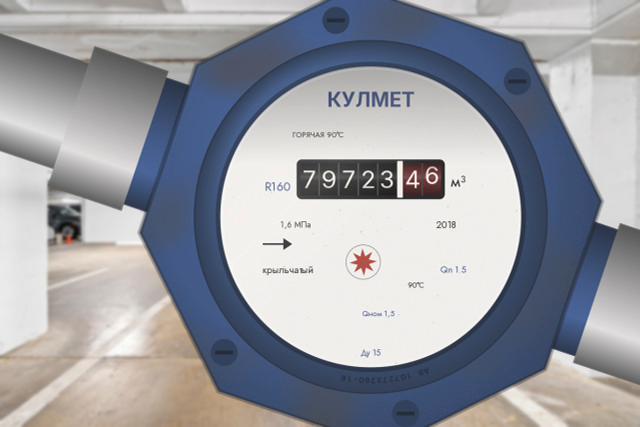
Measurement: 79723.46 m³
